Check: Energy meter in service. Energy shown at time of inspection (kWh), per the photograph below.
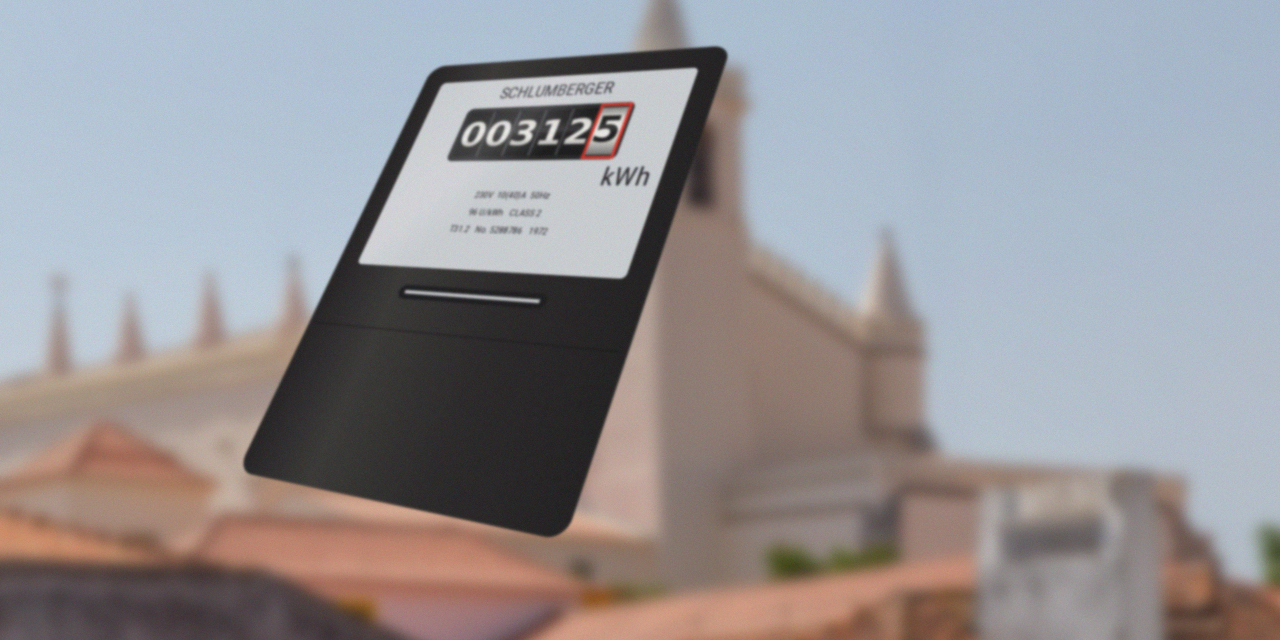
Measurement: 312.5 kWh
